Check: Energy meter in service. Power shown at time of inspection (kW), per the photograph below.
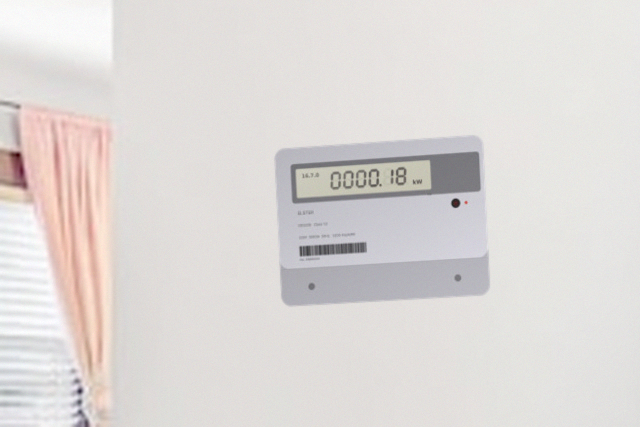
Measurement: 0.18 kW
